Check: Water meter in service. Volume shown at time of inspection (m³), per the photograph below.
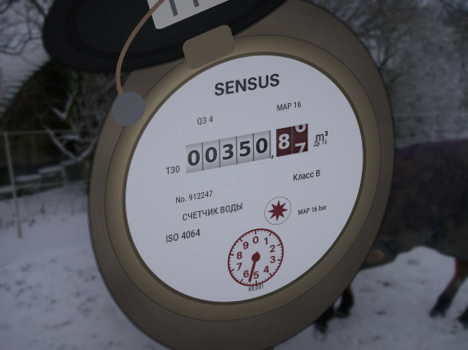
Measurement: 350.865 m³
